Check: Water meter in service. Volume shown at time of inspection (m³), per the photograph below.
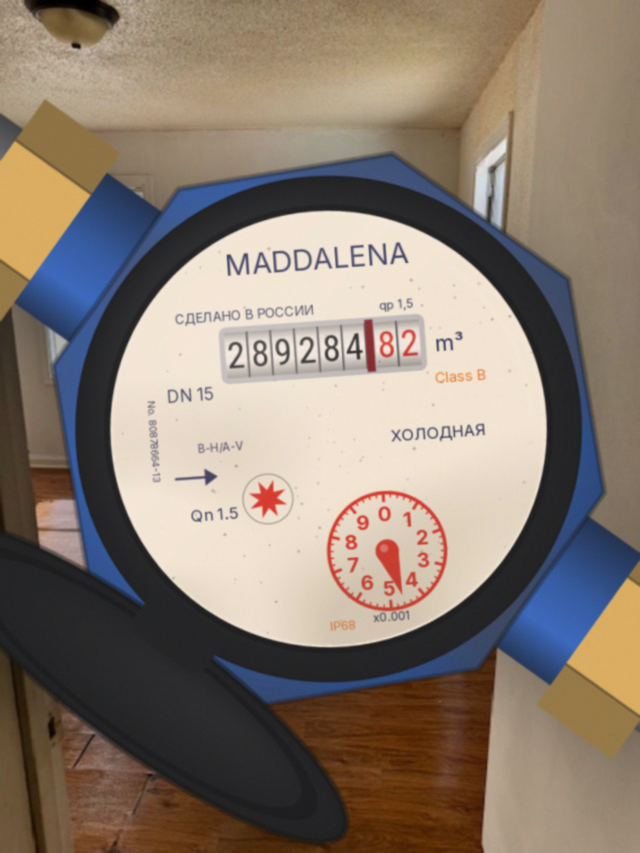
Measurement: 289284.824 m³
